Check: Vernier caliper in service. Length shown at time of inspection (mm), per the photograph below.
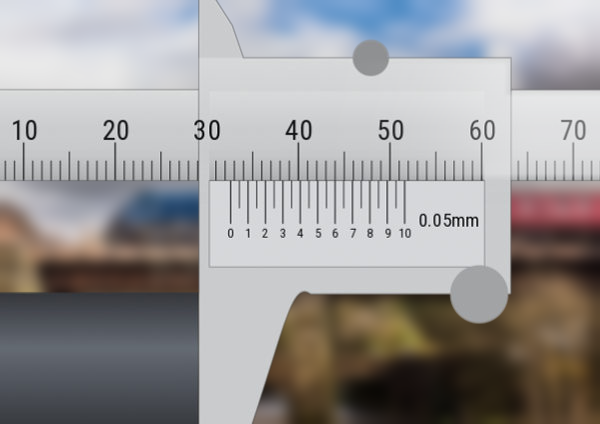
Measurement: 32.6 mm
